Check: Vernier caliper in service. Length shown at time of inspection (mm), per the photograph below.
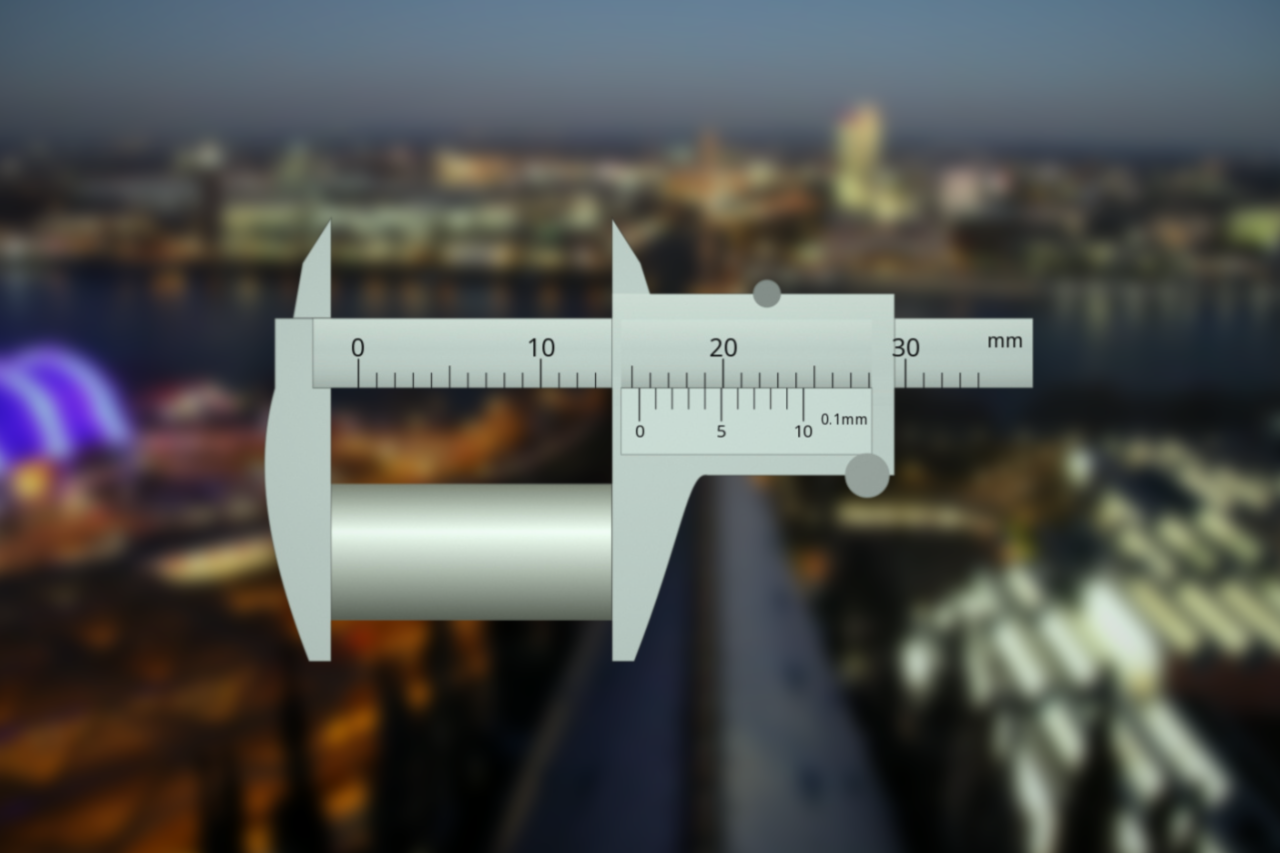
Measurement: 15.4 mm
